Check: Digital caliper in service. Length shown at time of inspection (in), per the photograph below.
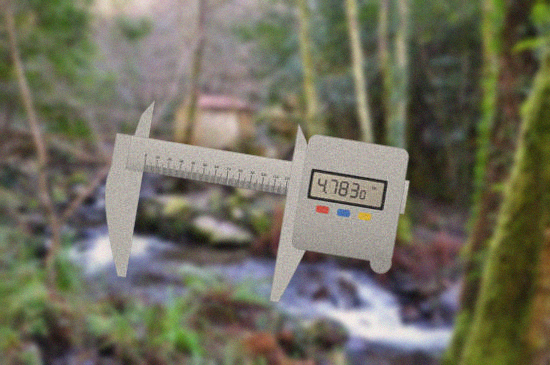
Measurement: 4.7830 in
